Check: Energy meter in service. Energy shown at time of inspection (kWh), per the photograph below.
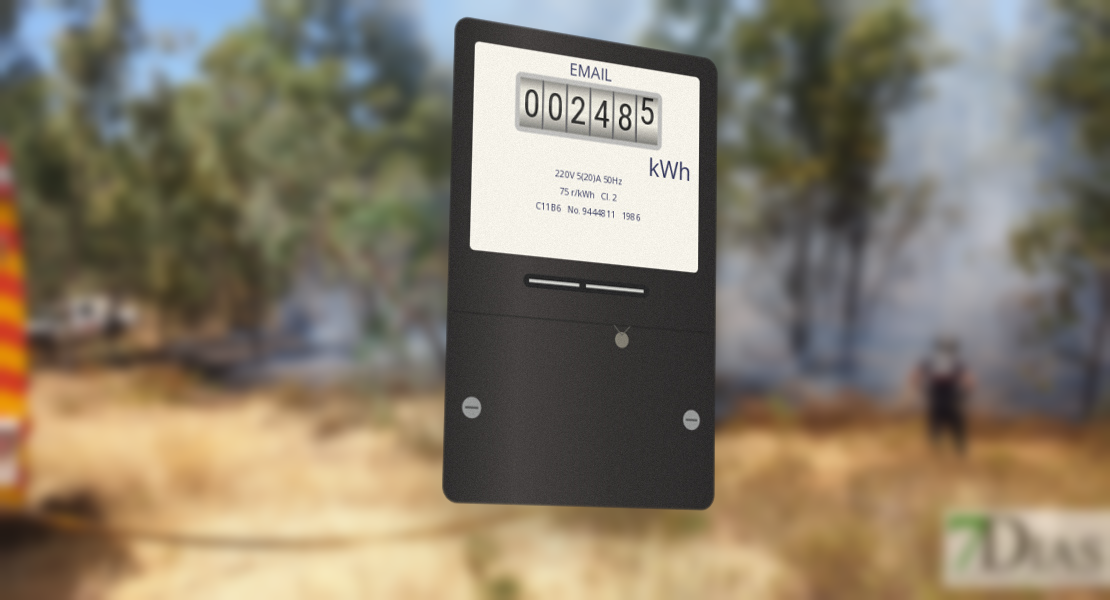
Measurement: 2485 kWh
